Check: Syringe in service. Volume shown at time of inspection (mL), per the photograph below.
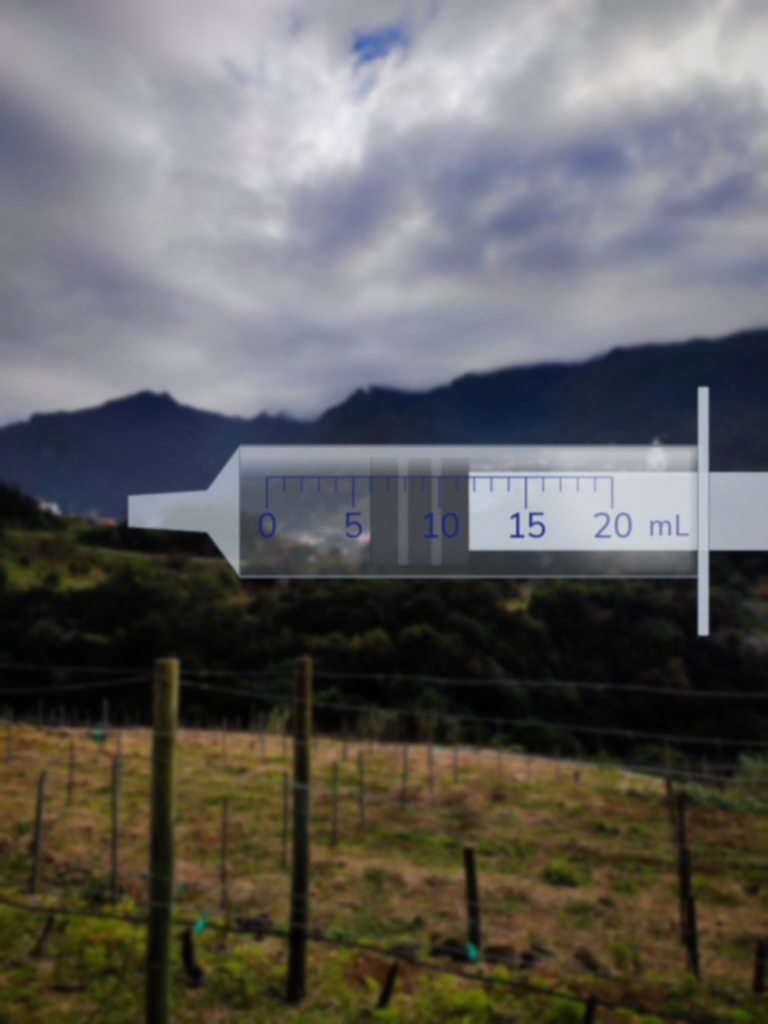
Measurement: 6 mL
